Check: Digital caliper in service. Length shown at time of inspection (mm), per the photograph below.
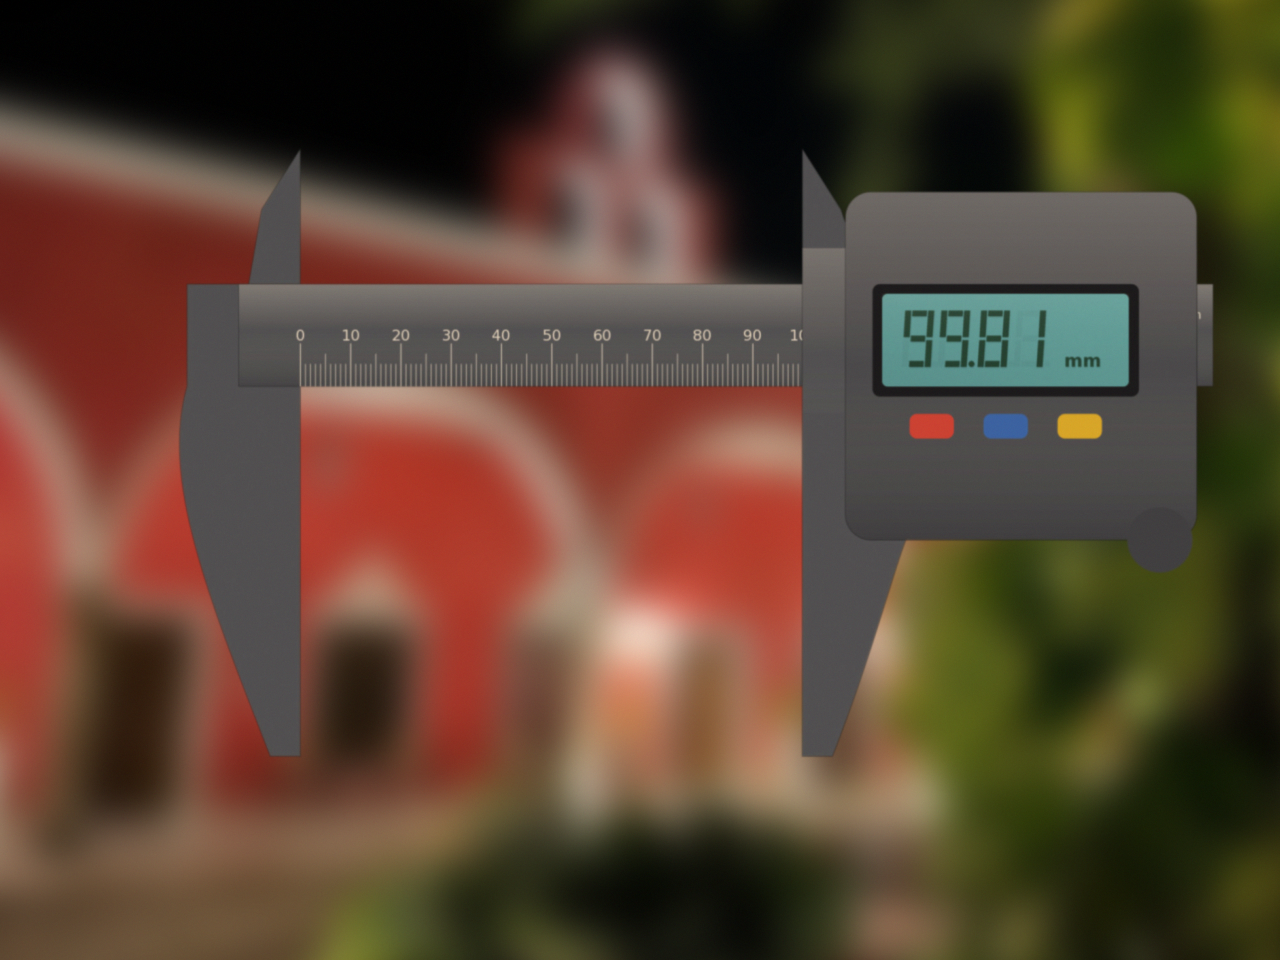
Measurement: 99.81 mm
